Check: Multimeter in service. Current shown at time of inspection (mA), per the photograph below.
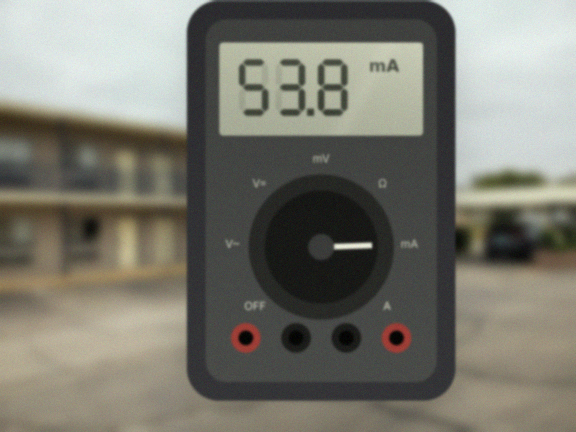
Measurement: 53.8 mA
